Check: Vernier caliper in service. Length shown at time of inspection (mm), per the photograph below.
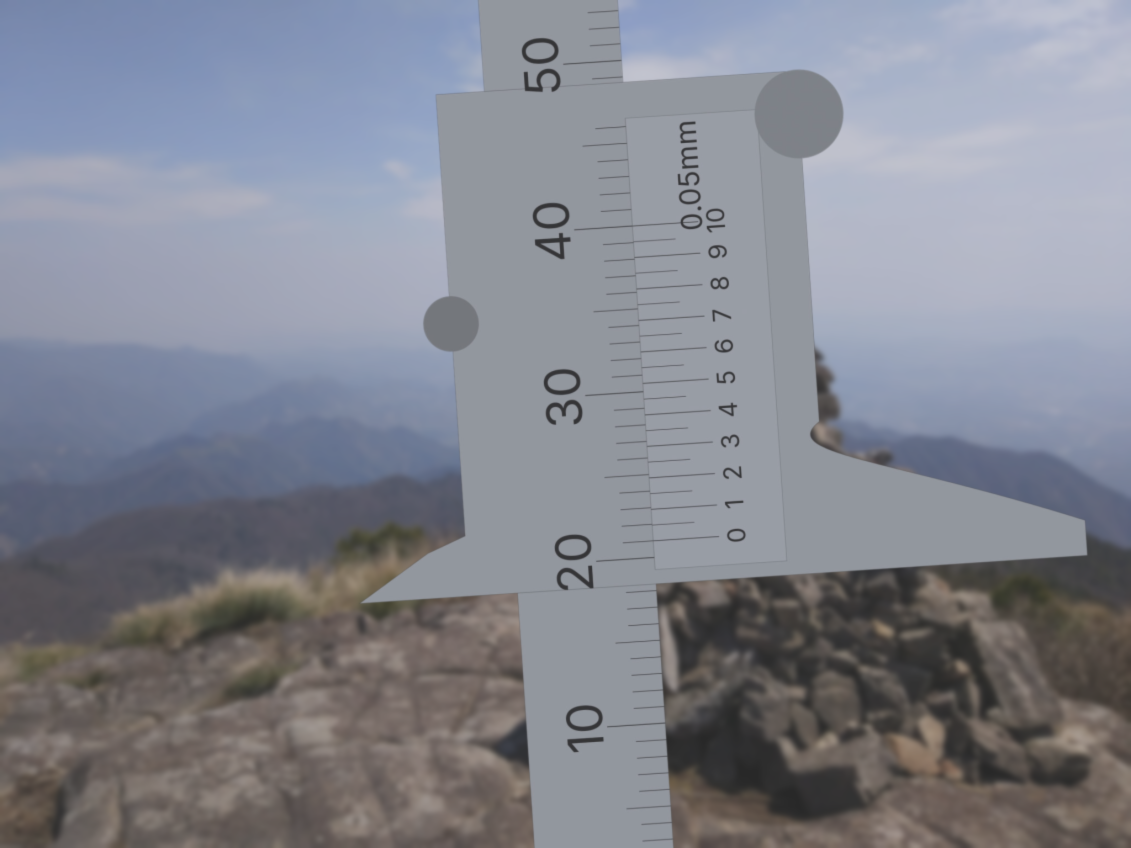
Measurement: 21.0 mm
